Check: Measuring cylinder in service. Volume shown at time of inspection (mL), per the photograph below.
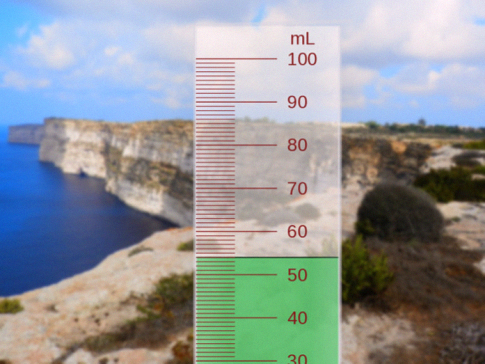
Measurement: 54 mL
